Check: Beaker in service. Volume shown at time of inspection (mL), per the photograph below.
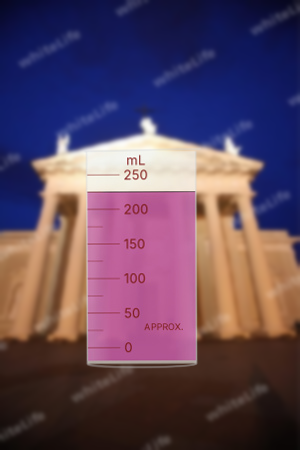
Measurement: 225 mL
